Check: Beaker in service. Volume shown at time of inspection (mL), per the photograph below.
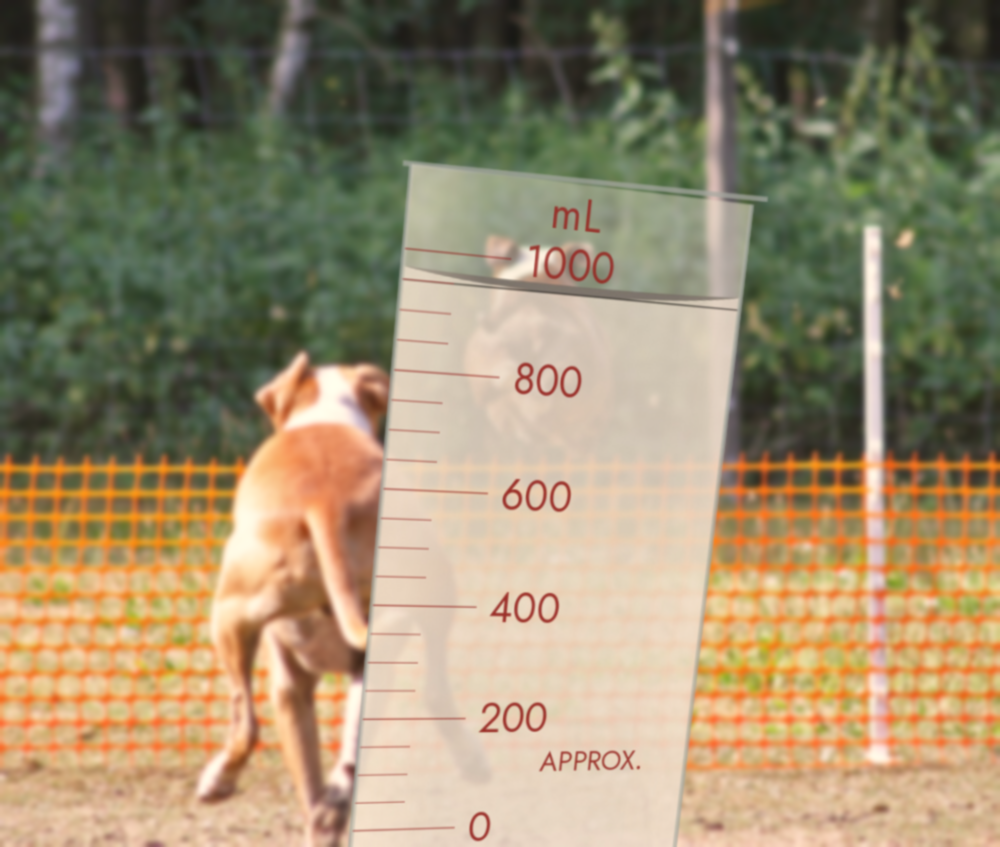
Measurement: 950 mL
